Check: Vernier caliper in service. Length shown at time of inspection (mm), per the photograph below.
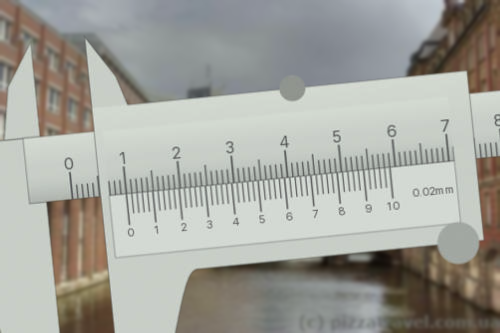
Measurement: 10.0 mm
